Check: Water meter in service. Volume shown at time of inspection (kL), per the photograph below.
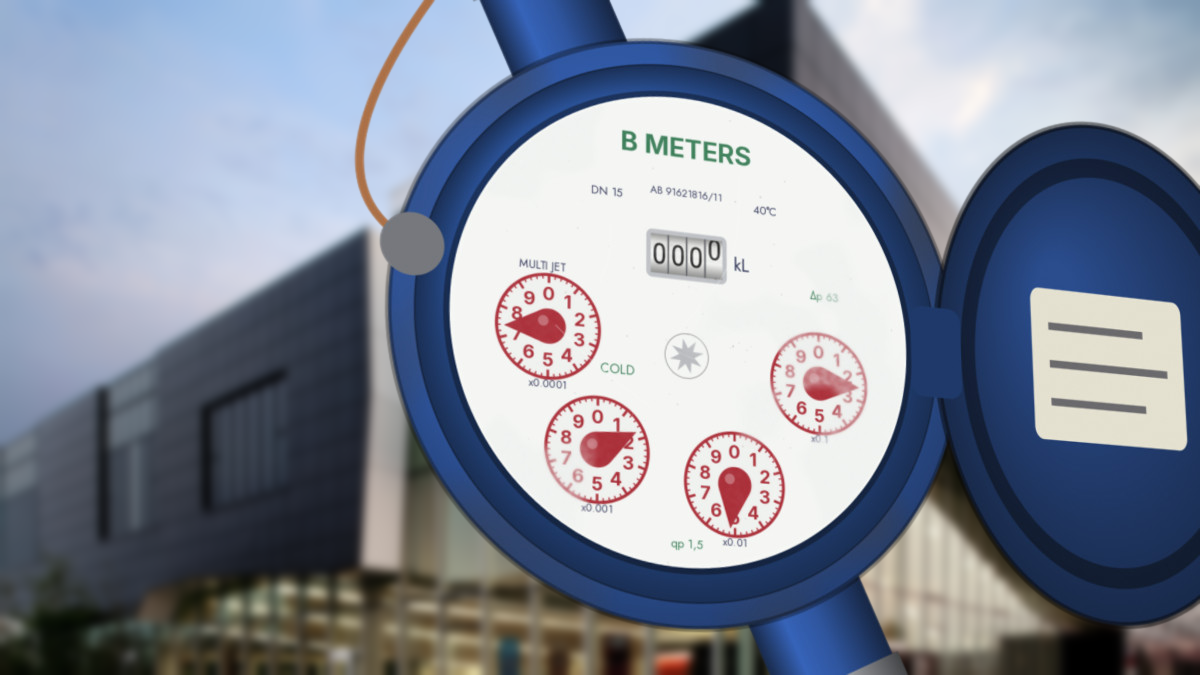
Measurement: 0.2517 kL
